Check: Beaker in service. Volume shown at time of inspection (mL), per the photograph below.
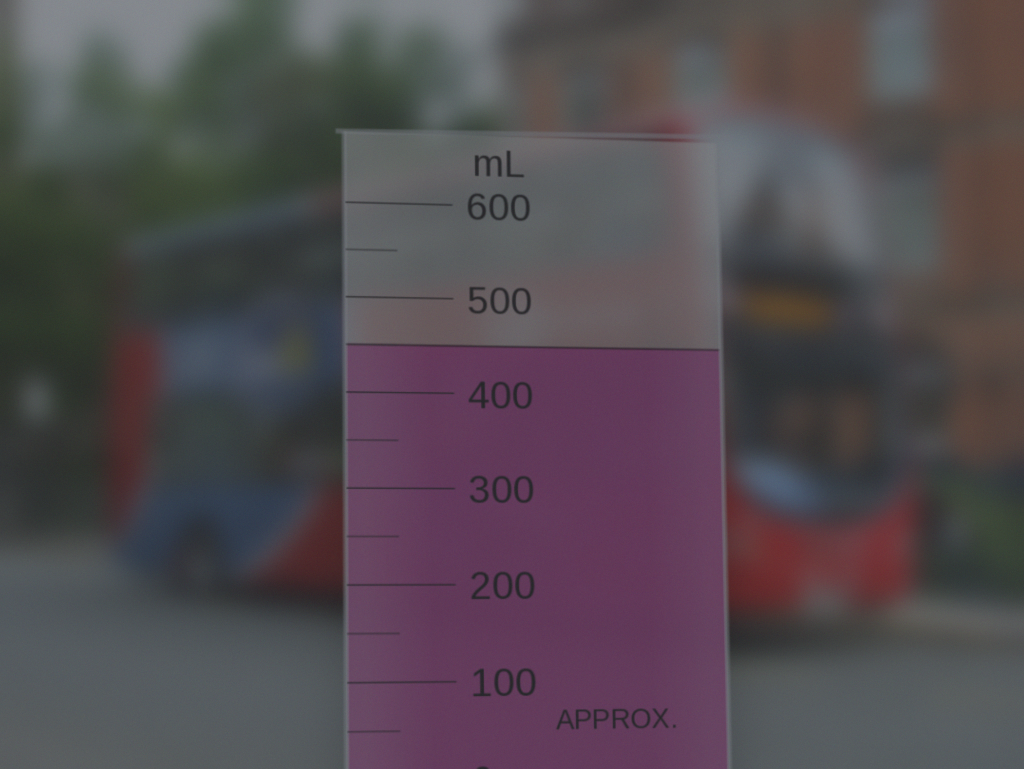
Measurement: 450 mL
